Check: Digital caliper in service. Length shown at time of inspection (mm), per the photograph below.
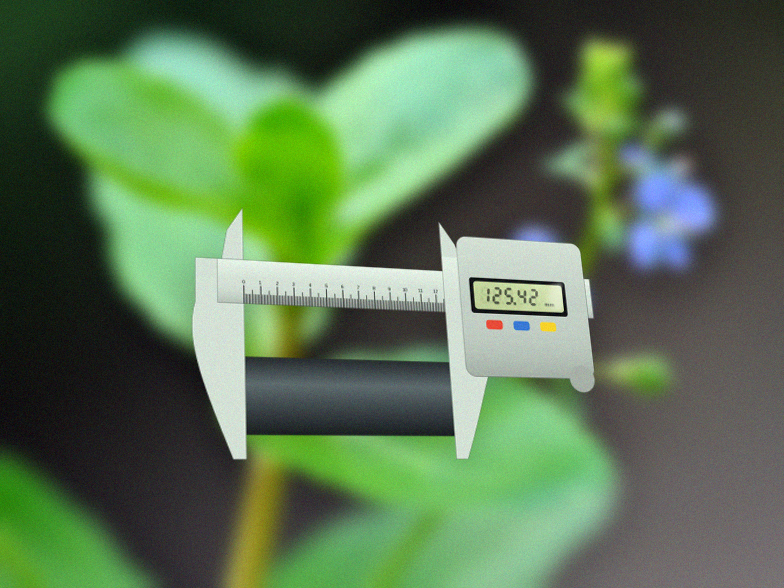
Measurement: 125.42 mm
